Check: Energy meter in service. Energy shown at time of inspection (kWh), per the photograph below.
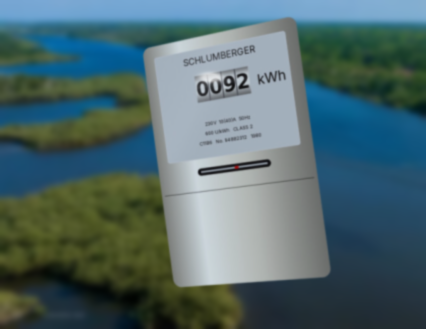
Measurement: 92 kWh
